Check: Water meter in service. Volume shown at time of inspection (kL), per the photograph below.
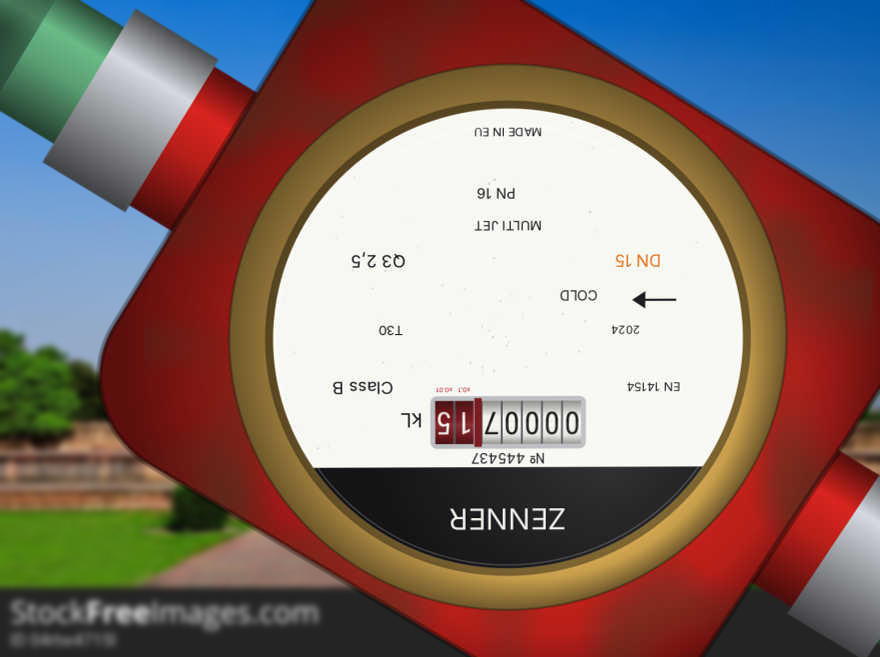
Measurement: 7.15 kL
